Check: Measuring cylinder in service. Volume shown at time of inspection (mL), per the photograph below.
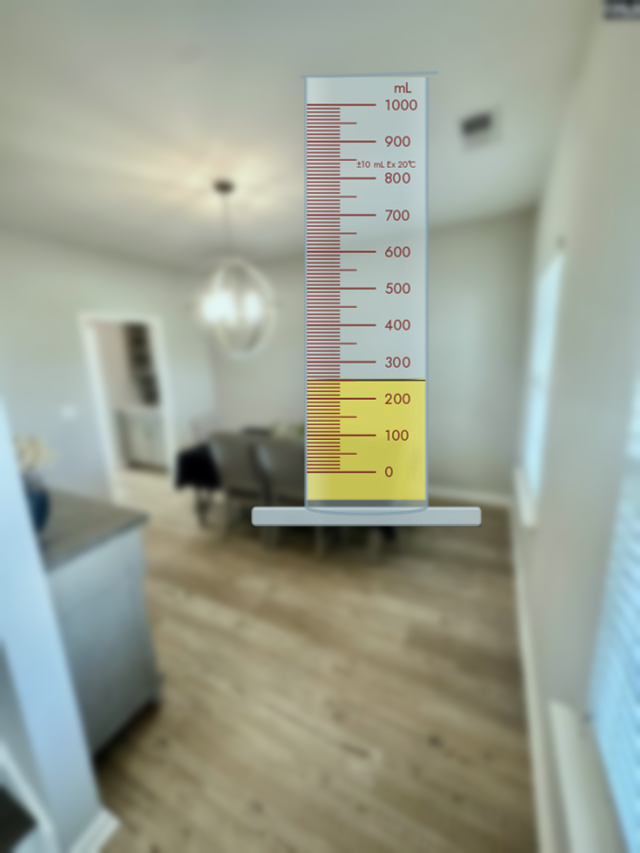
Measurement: 250 mL
